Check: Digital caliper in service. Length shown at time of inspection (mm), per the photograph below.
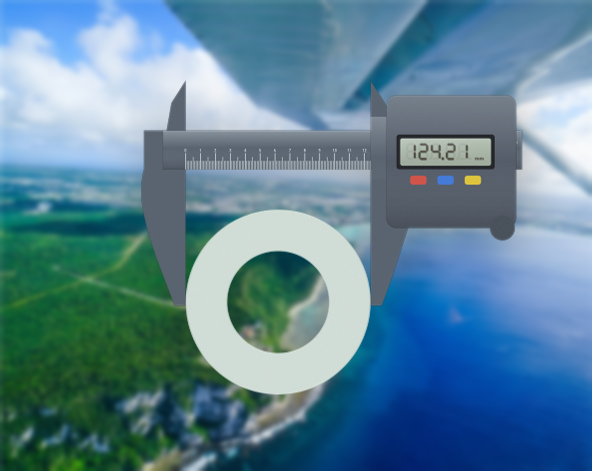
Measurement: 124.21 mm
